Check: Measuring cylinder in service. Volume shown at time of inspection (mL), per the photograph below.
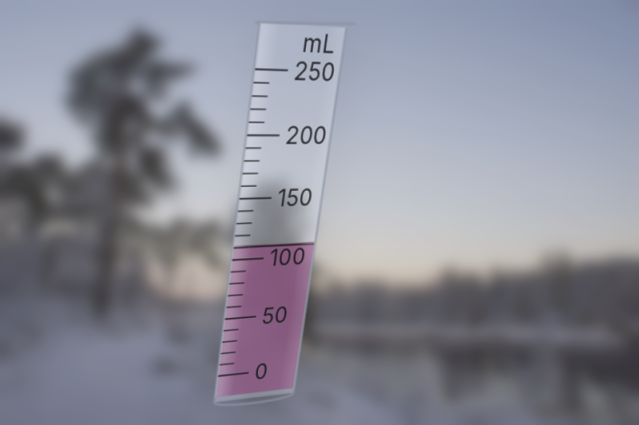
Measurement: 110 mL
